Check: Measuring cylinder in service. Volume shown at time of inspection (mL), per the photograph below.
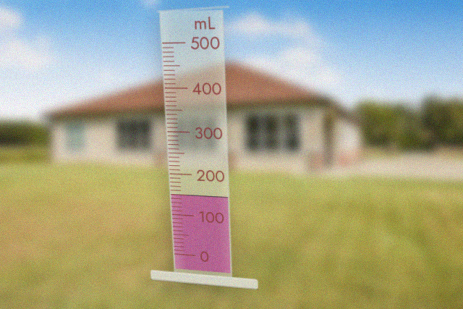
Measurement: 150 mL
